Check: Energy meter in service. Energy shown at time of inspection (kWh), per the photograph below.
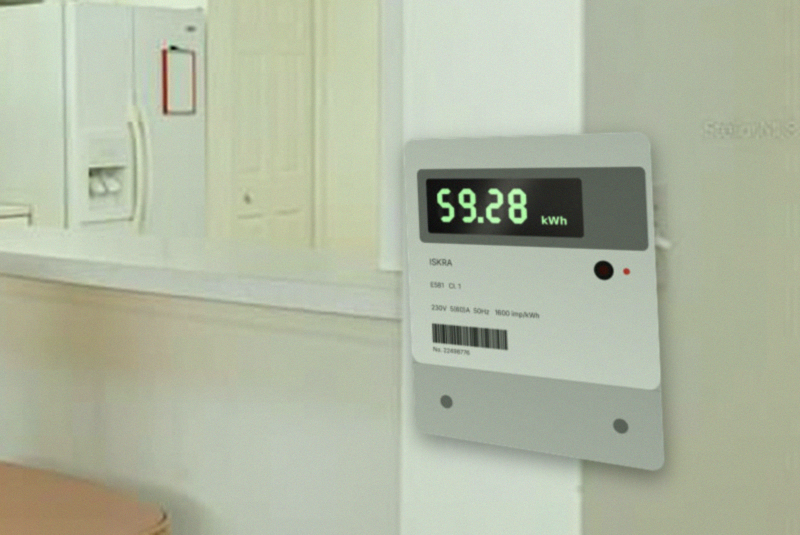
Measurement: 59.28 kWh
